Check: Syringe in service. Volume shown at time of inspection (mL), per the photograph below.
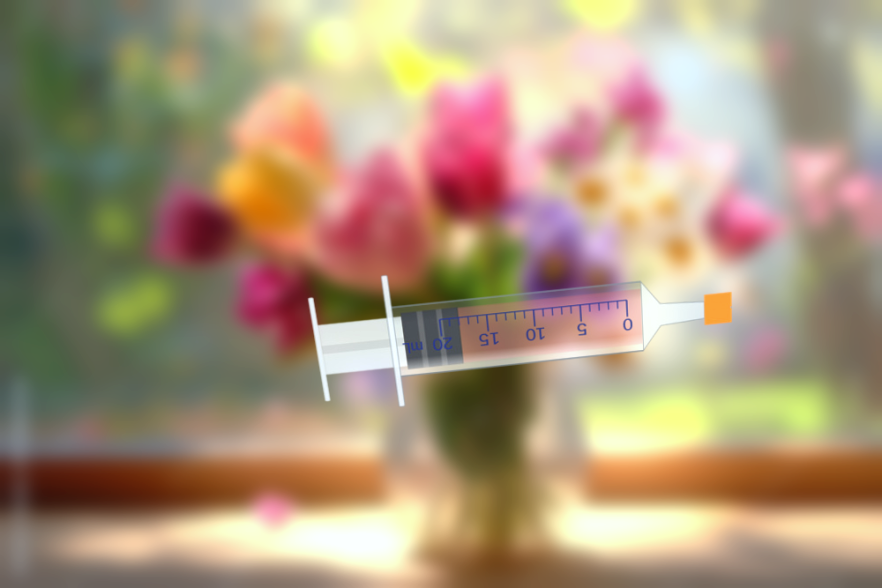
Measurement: 18 mL
